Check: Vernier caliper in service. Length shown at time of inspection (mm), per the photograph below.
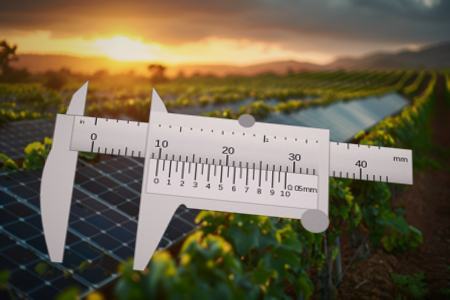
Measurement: 9.8 mm
